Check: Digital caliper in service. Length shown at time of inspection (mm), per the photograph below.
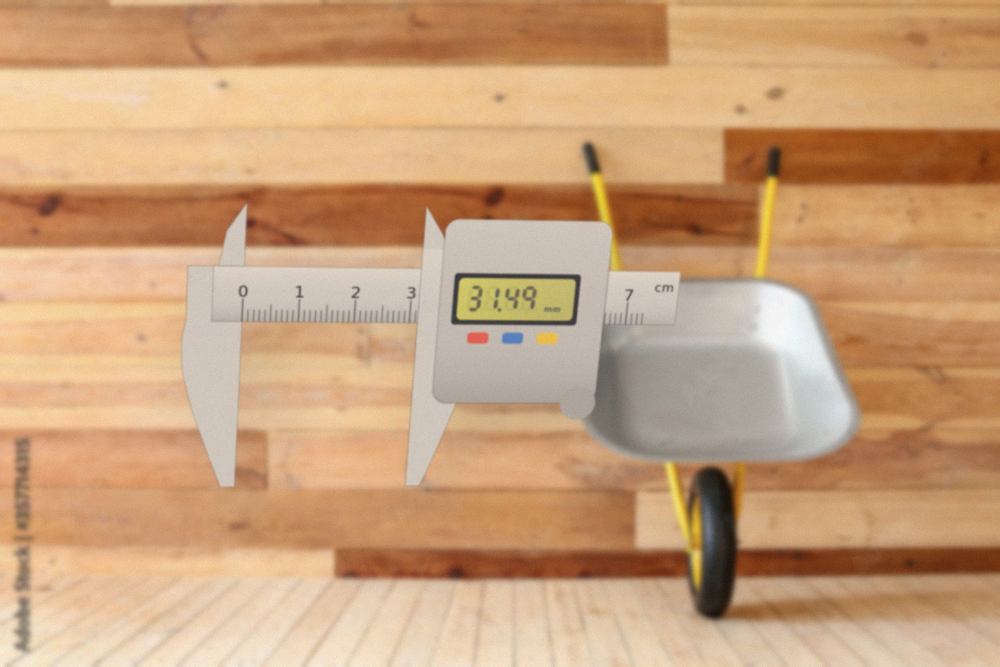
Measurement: 31.49 mm
